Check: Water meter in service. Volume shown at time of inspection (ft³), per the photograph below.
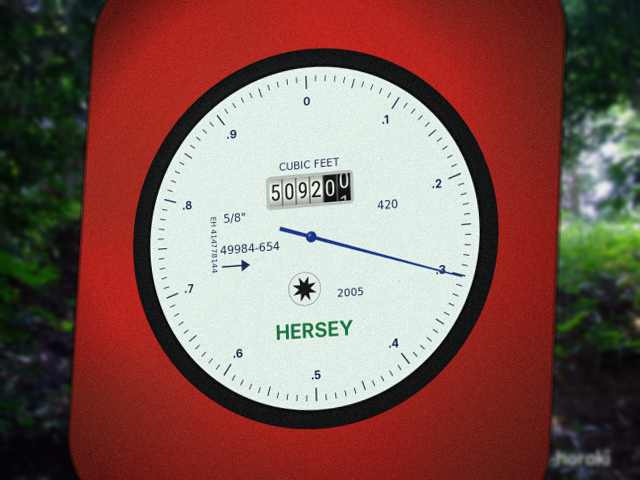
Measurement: 509200.30 ft³
